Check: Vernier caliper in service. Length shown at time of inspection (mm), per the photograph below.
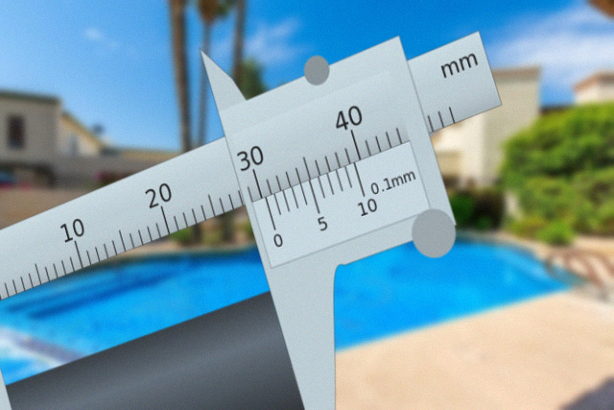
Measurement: 30.4 mm
